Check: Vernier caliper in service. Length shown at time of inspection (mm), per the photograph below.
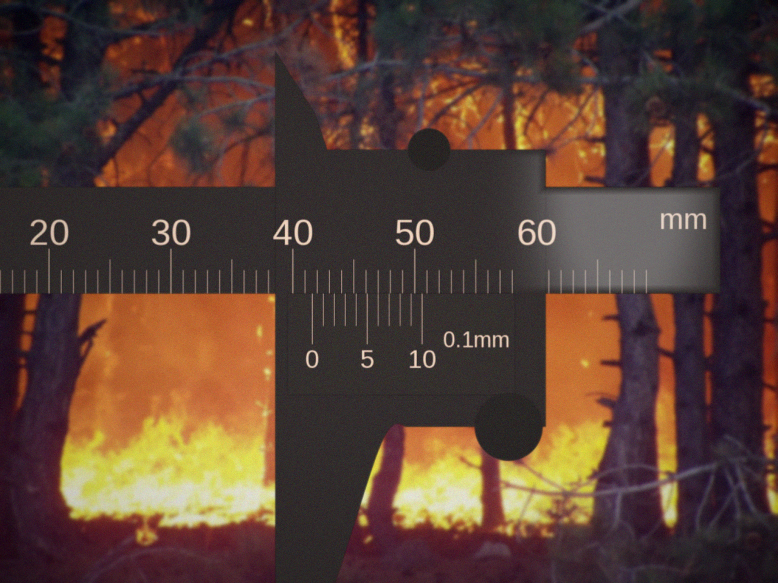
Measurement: 41.6 mm
